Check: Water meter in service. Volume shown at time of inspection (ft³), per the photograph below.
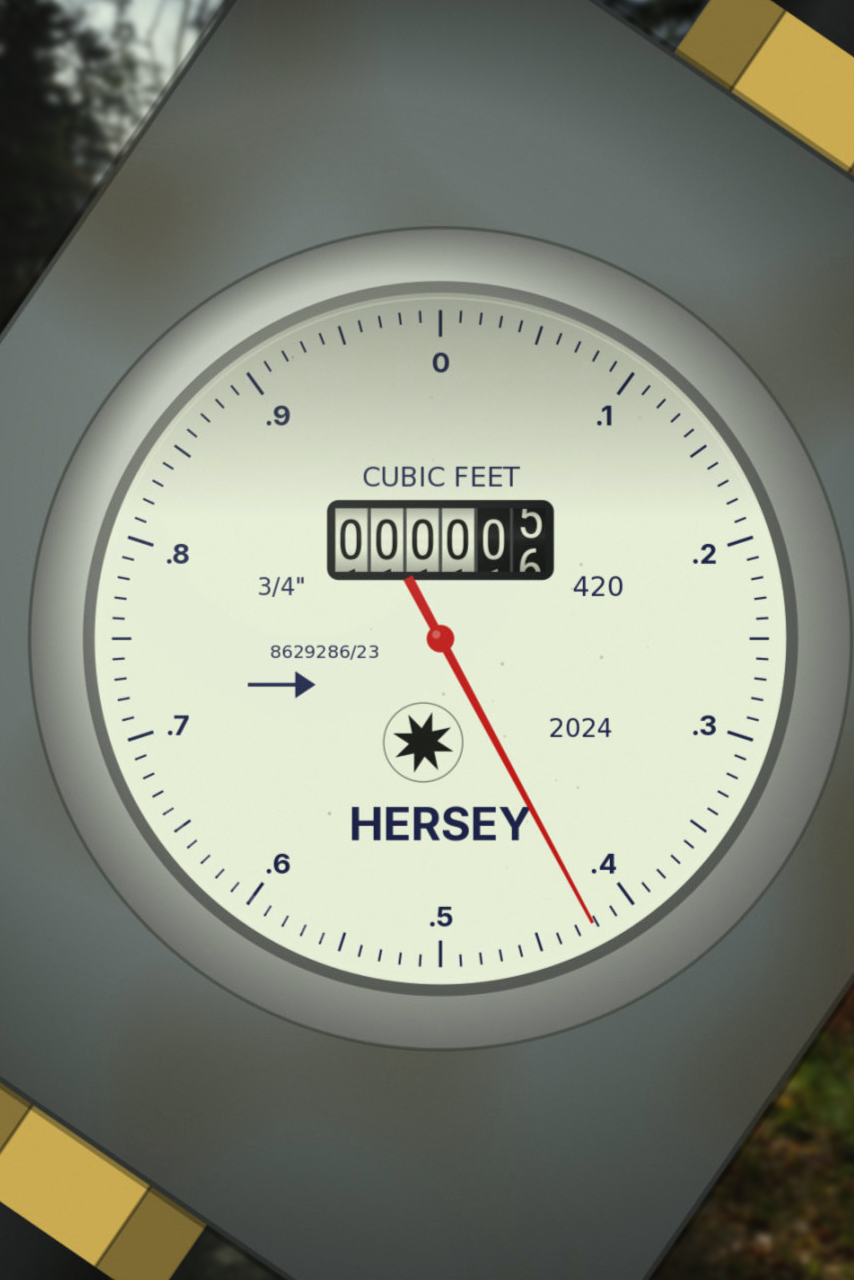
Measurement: 5.42 ft³
